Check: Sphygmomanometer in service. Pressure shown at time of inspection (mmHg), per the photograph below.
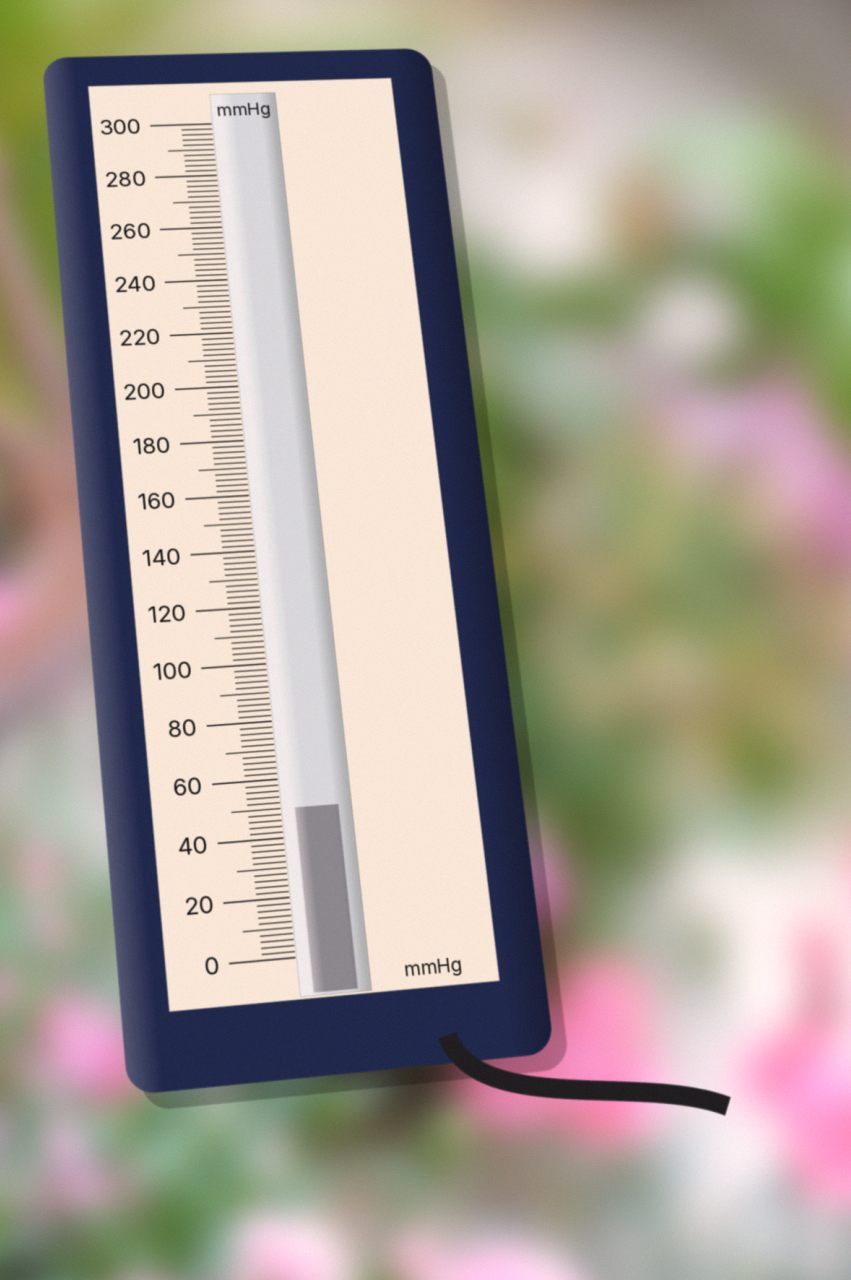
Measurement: 50 mmHg
